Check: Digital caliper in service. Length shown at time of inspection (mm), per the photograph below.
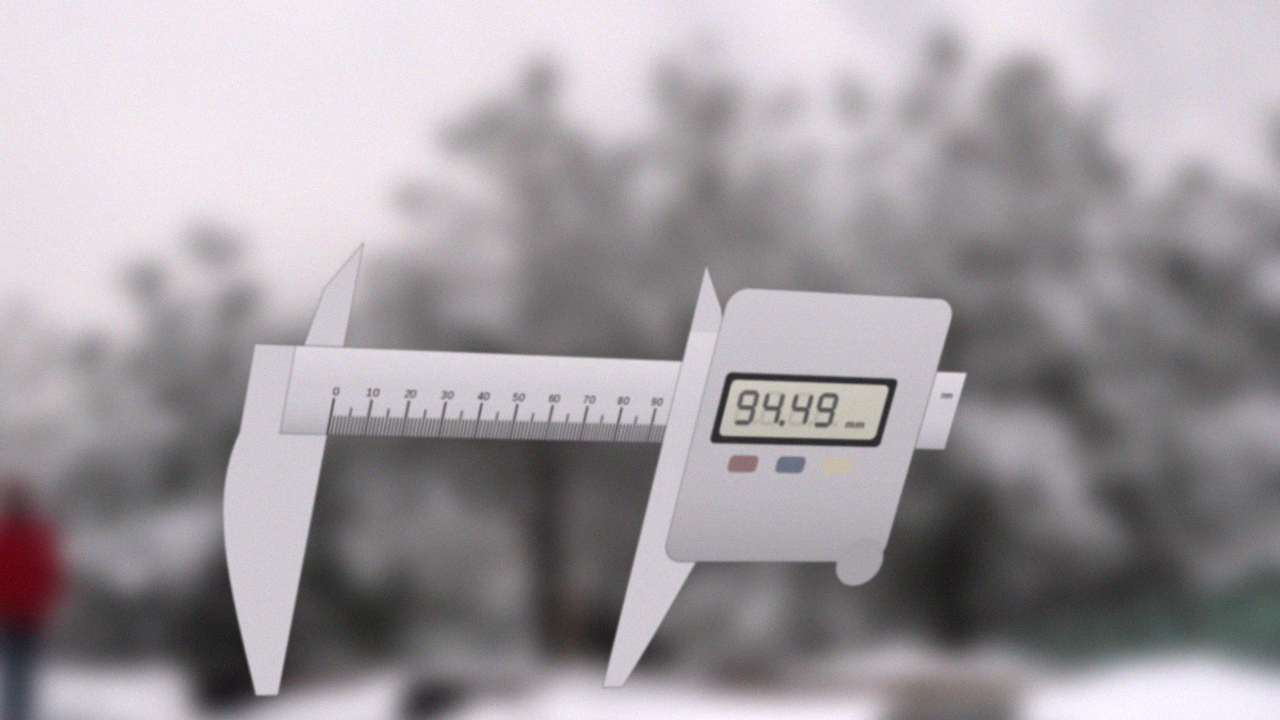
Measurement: 94.49 mm
